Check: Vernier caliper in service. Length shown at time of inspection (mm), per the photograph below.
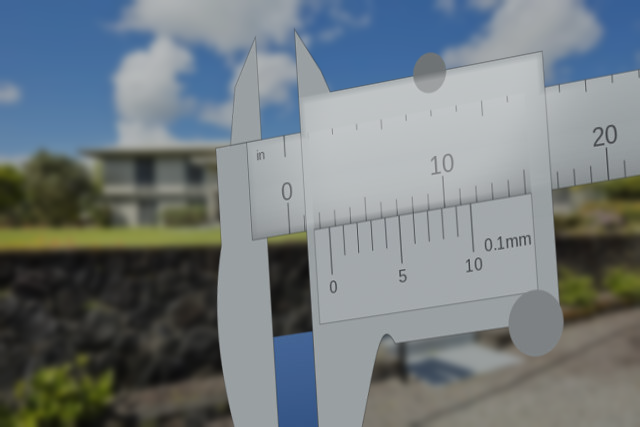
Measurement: 2.6 mm
